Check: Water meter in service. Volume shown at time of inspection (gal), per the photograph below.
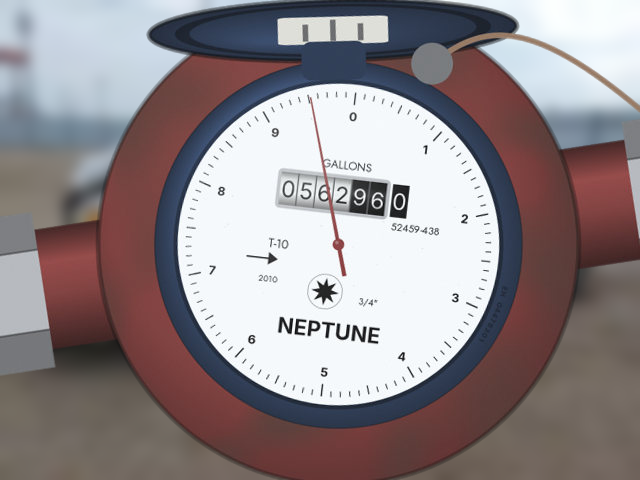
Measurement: 562959.5 gal
